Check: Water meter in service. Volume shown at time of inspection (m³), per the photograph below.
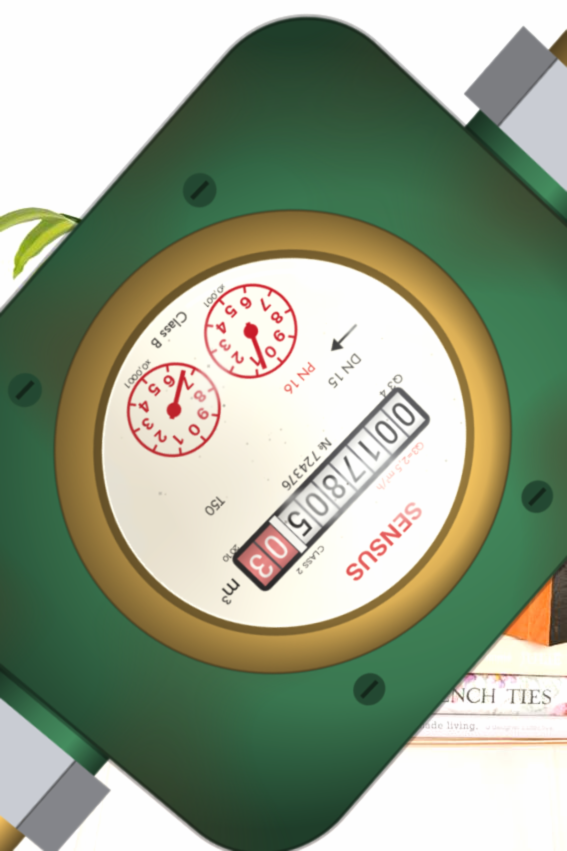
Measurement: 17805.0306 m³
